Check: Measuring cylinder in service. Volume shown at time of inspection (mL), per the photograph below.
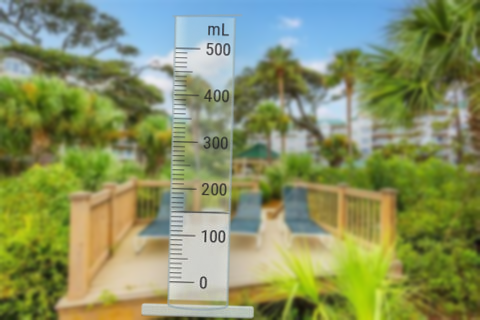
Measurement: 150 mL
